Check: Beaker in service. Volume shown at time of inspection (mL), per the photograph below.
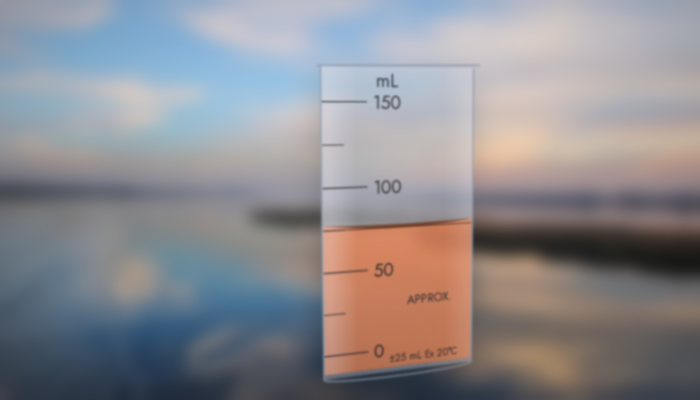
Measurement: 75 mL
